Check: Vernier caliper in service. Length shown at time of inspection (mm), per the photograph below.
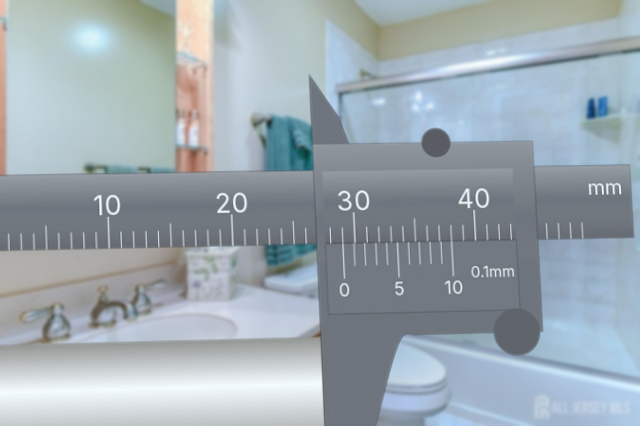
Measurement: 29.0 mm
